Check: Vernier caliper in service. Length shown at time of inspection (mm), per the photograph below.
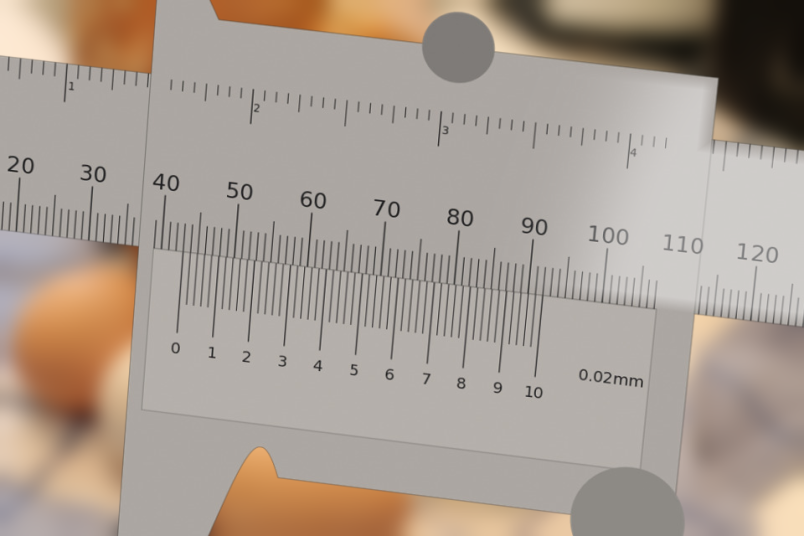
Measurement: 43.0 mm
